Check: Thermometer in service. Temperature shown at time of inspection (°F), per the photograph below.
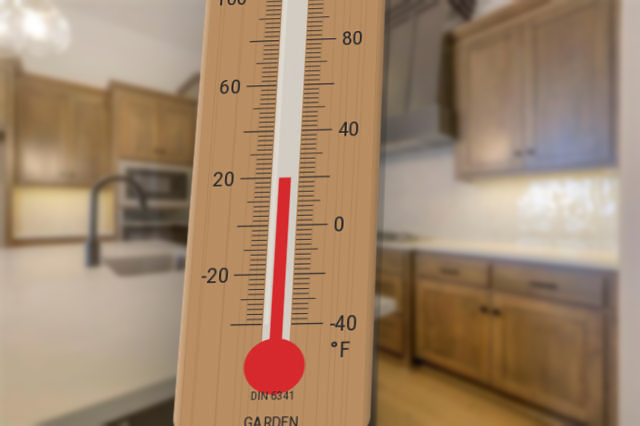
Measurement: 20 °F
